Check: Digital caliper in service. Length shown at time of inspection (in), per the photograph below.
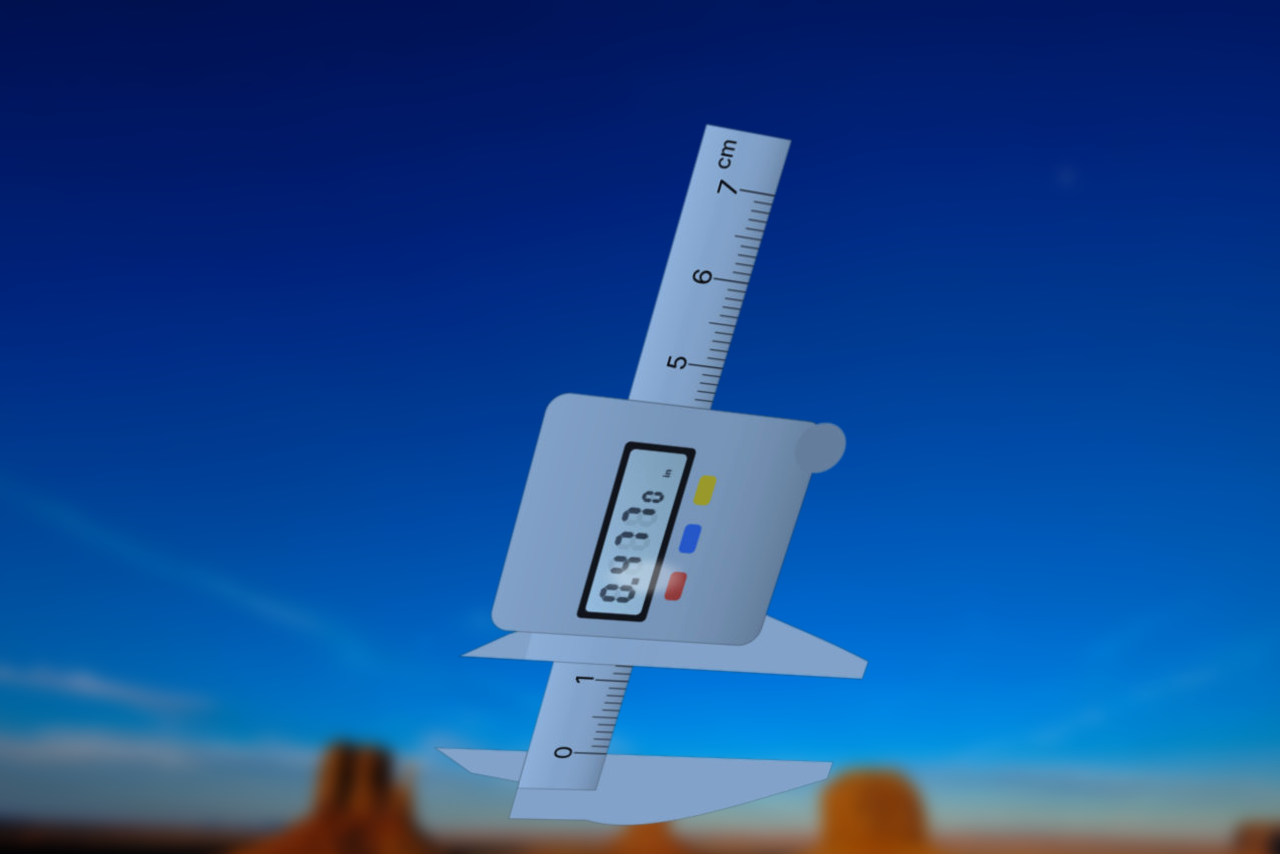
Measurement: 0.4770 in
